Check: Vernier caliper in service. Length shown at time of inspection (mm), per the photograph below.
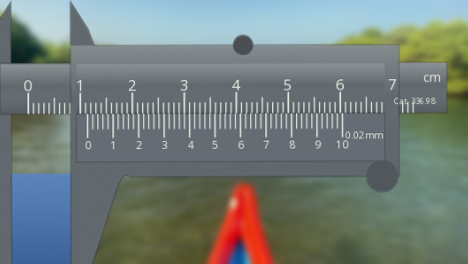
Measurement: 11.4 mm
